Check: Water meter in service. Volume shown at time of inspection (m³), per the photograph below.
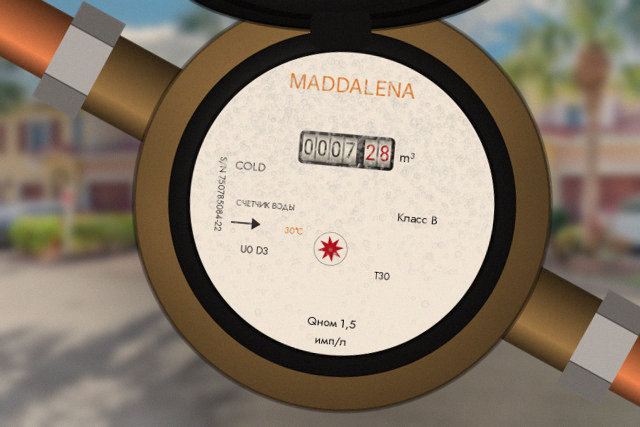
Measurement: 7.28 m³
